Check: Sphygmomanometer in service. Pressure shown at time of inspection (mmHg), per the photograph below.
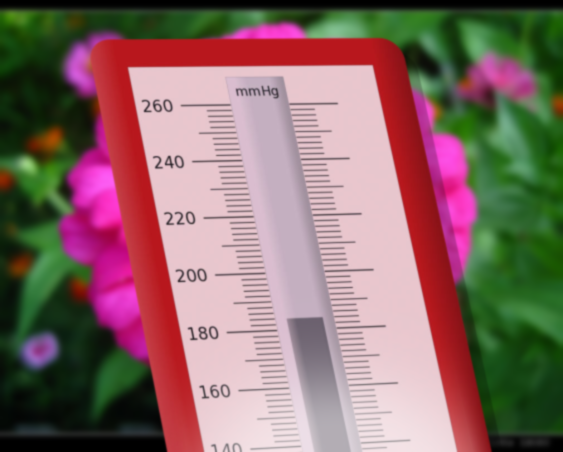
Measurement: 184 mmHg
